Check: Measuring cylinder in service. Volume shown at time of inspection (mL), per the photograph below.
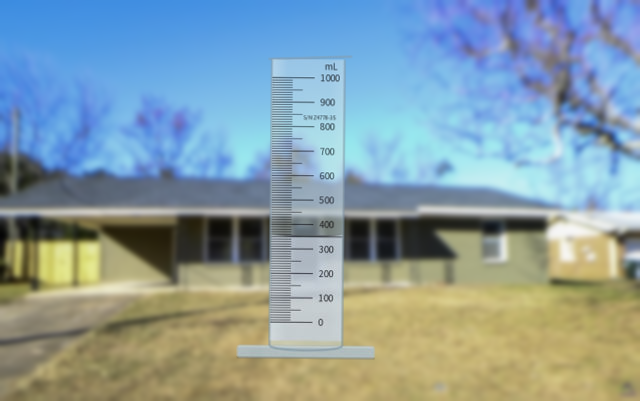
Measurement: 350 mL
